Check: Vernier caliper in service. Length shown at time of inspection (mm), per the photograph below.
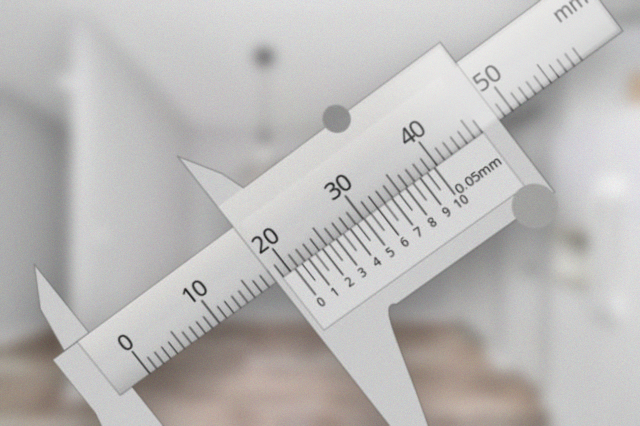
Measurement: 20.6 mm
